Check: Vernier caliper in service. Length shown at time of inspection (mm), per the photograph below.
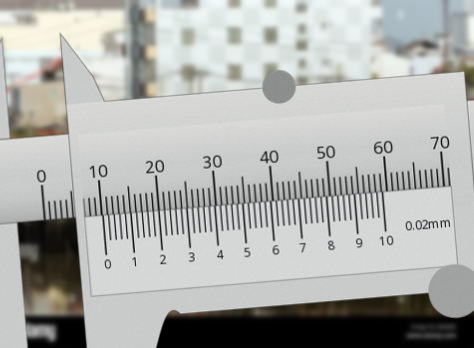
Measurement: 10.2 mm
